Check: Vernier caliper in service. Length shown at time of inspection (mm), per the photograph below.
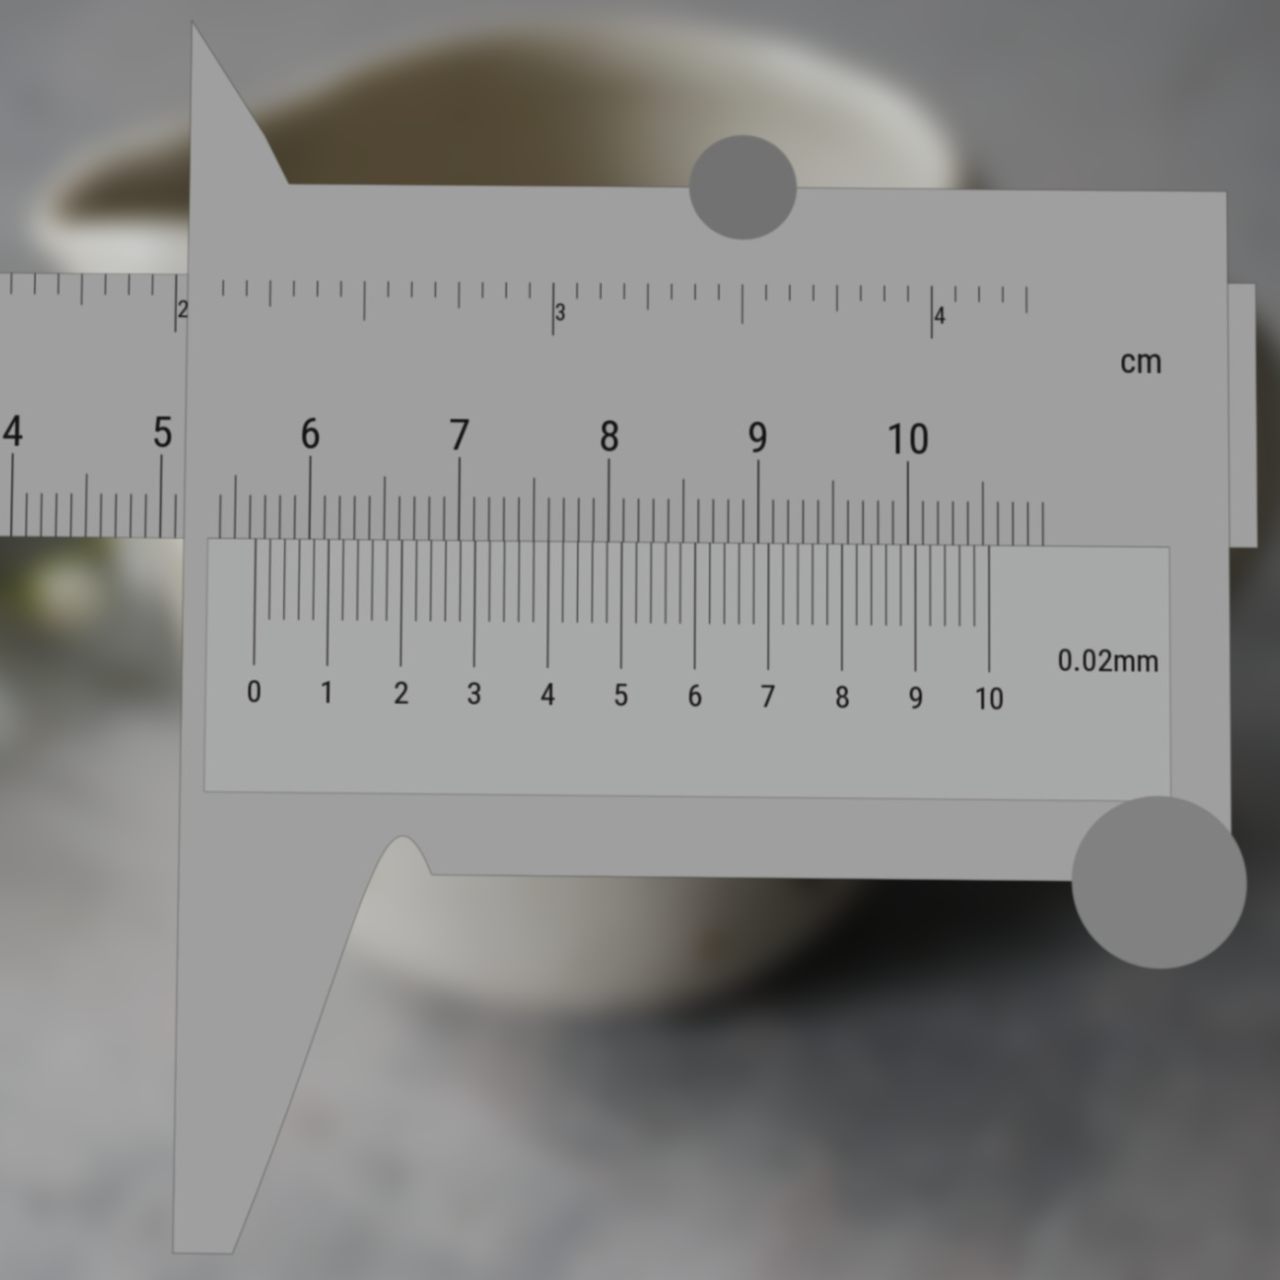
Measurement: 56.4 mm
